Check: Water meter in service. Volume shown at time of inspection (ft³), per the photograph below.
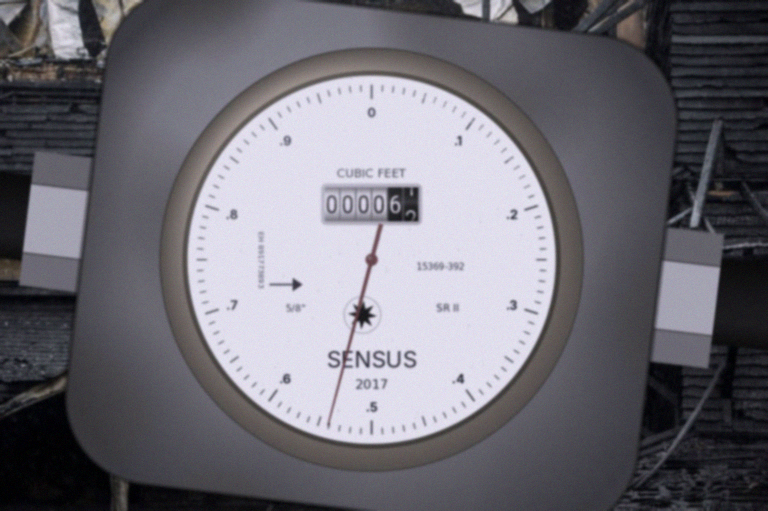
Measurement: 61.54 ft³
